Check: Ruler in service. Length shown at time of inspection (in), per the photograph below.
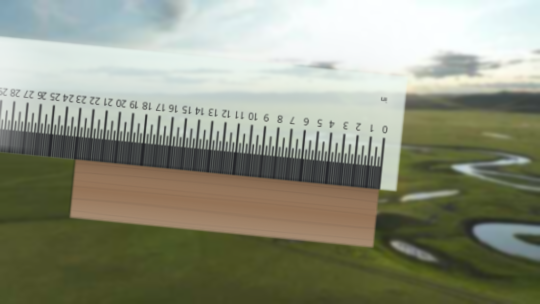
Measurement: 23 in
